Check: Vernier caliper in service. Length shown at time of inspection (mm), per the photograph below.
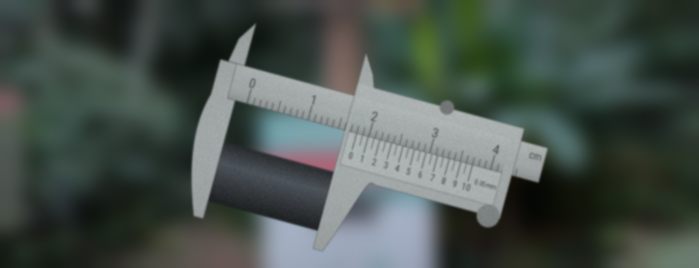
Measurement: 18.0 mm
